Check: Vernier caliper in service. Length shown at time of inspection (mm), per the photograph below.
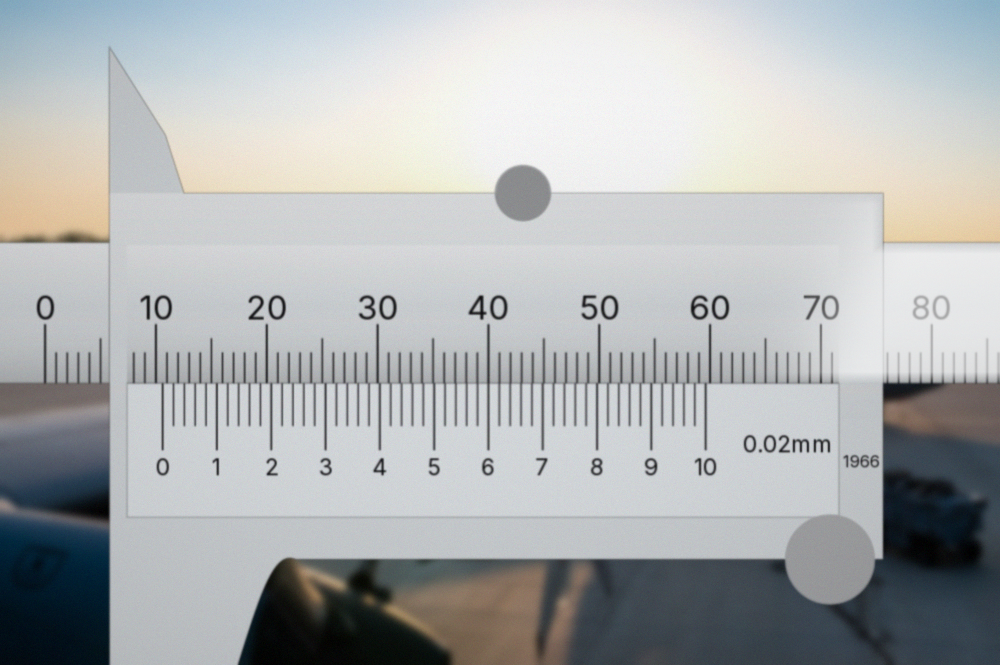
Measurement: 10.6 mm
